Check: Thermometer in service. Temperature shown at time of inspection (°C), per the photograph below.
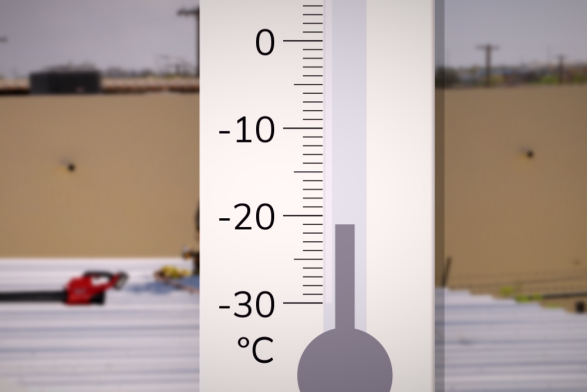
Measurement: -21 °C
